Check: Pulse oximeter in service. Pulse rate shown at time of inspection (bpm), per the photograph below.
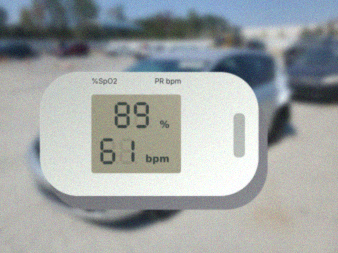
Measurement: 61 bpm
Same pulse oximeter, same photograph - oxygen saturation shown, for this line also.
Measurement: 89 %
